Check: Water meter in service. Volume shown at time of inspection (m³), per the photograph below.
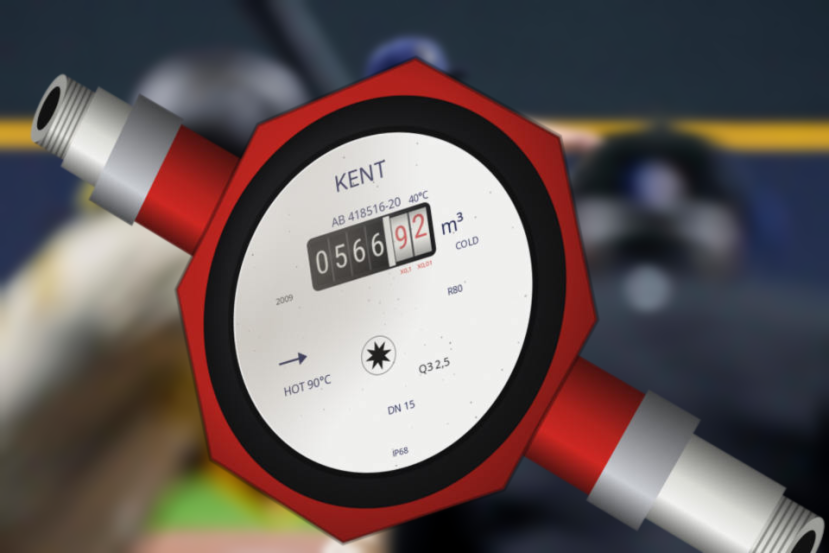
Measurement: 566.92 m³
